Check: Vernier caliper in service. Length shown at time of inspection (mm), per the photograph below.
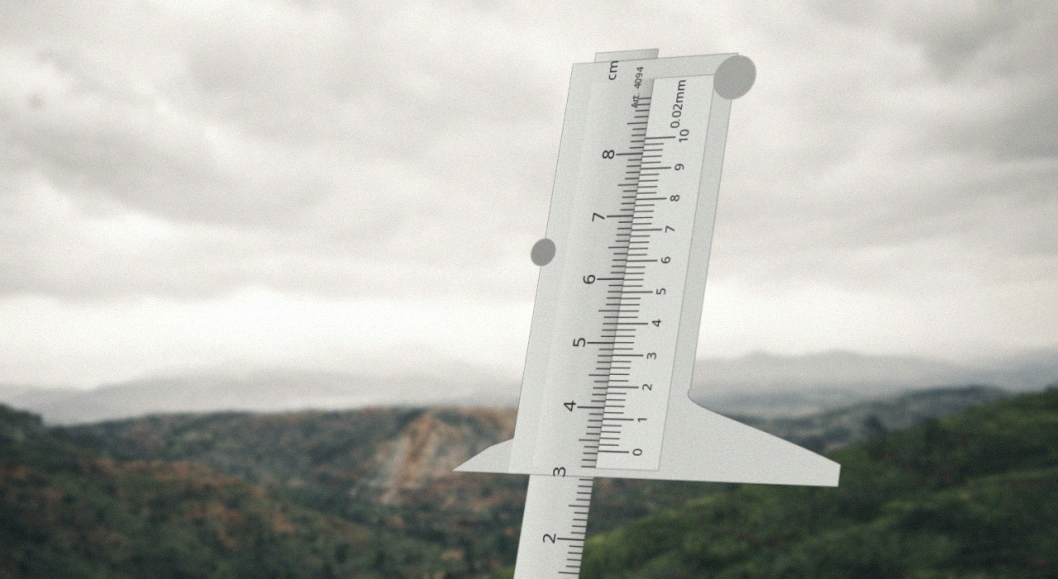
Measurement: 33.4 mm
